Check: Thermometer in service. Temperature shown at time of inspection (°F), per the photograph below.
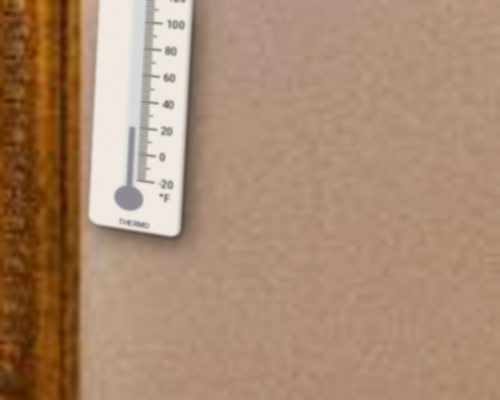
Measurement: 20 °F
